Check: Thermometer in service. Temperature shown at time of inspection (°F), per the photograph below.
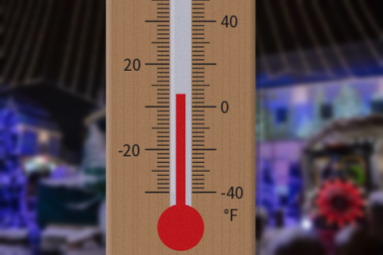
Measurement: 6 °F
